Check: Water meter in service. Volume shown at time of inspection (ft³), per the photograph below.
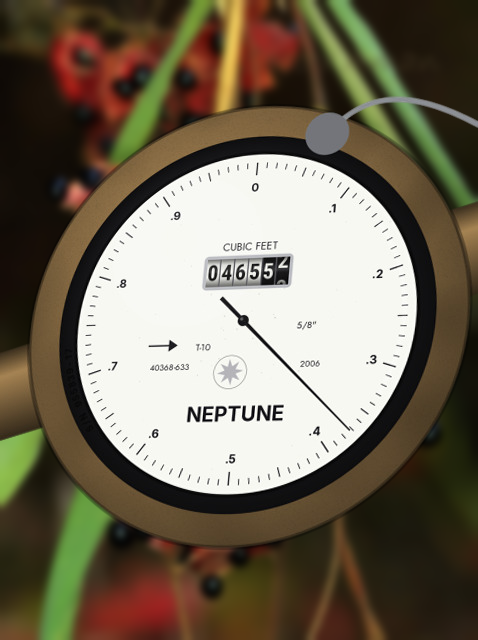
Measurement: 46552.37 ft³
